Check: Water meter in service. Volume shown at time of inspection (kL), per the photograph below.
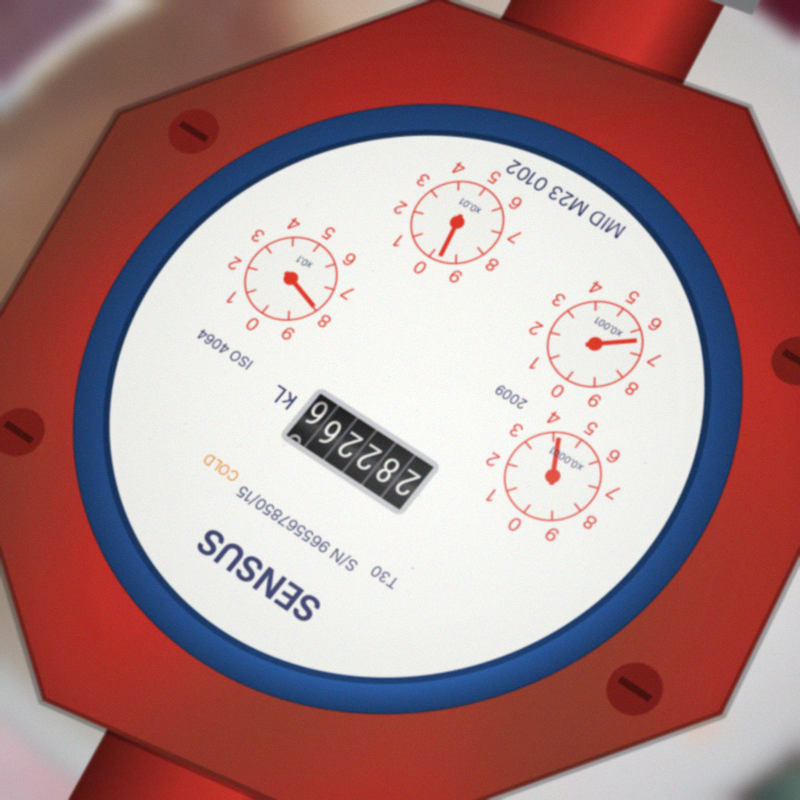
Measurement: 282265.7964 kL
